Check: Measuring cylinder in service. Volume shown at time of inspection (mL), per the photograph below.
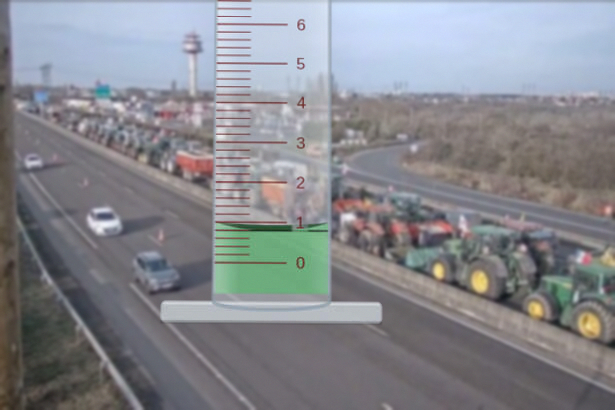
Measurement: 0.8 mL
